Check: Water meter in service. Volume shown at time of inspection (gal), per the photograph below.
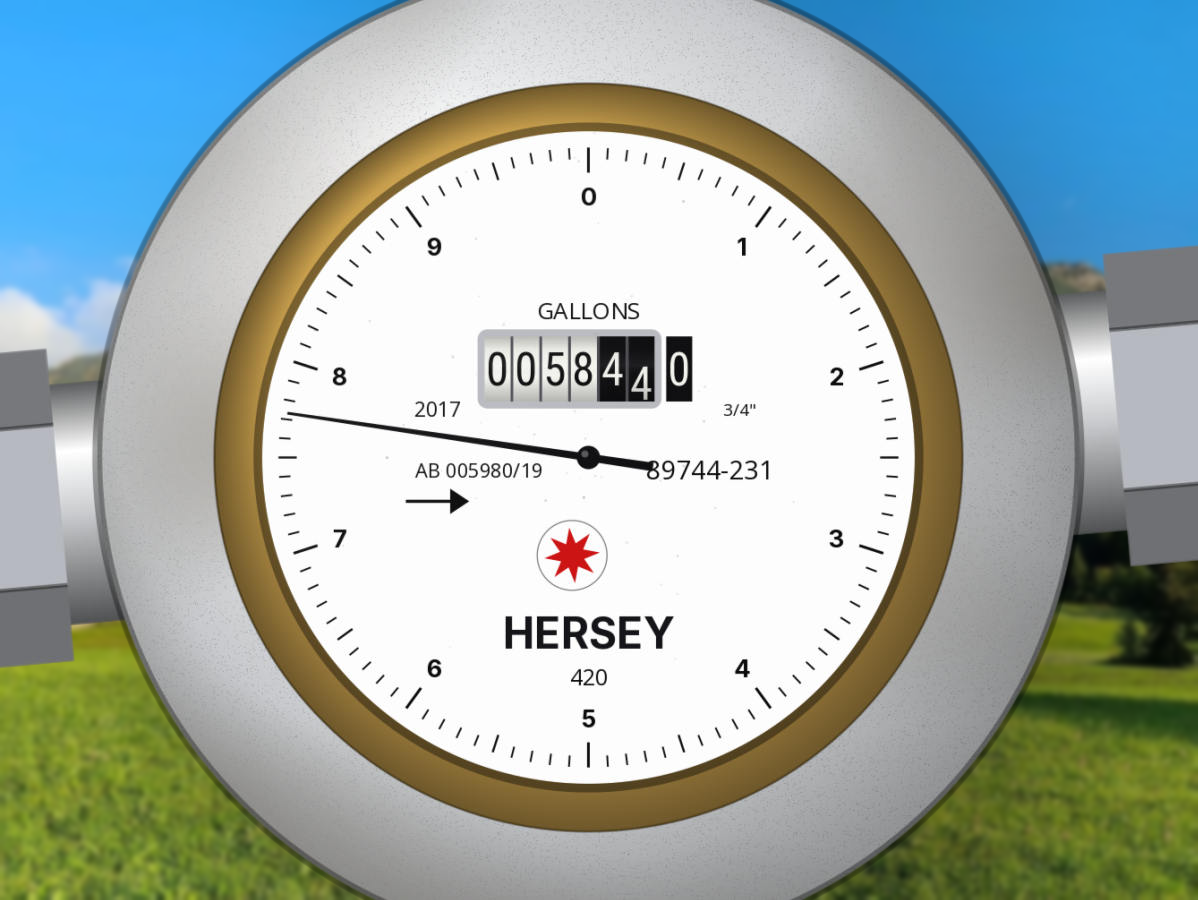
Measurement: 58437.7 gal
